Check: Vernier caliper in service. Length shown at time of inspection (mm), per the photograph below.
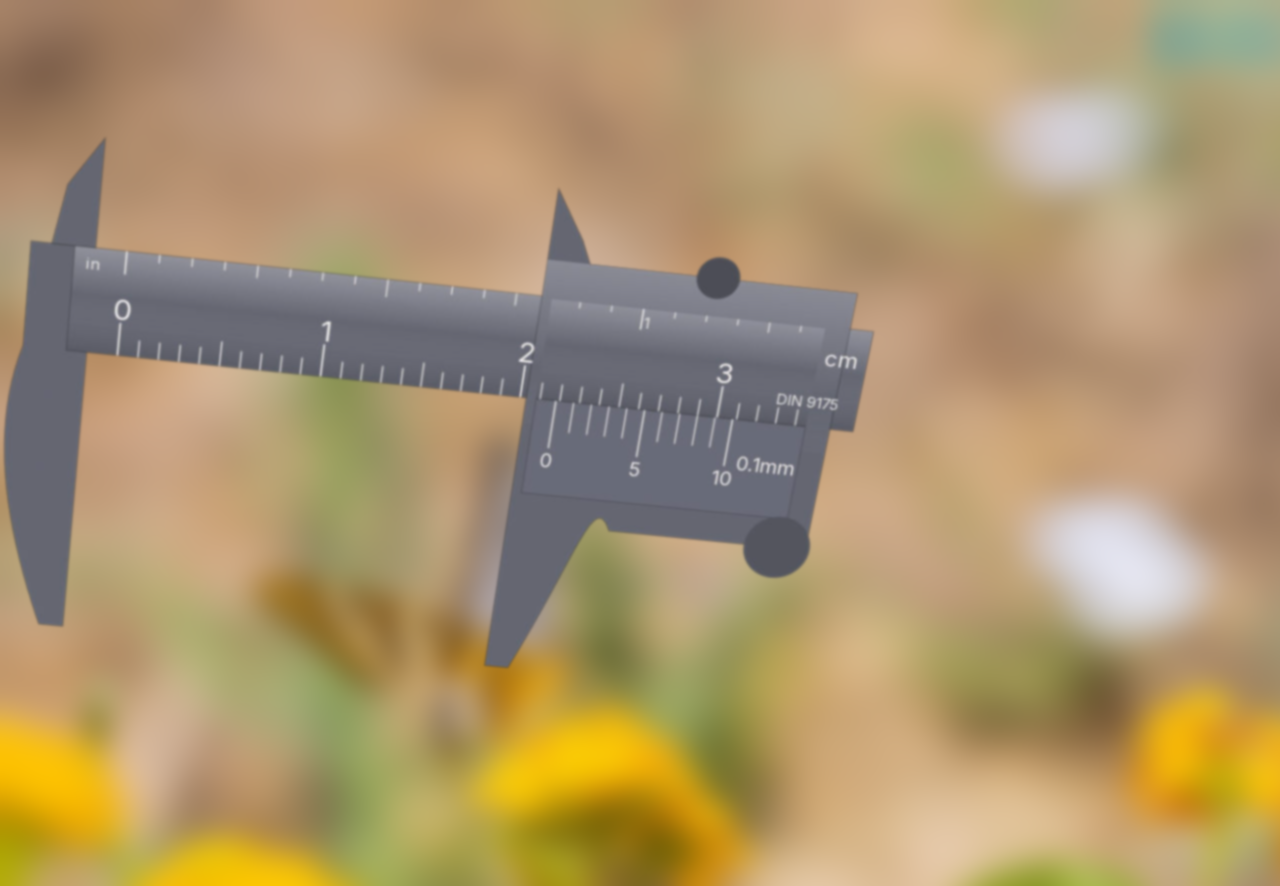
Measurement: 21.8 mm
